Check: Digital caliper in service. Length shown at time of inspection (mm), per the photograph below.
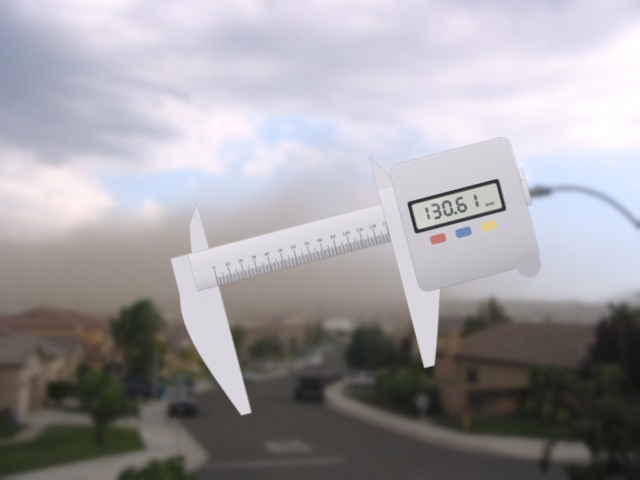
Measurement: 130.61 mm
